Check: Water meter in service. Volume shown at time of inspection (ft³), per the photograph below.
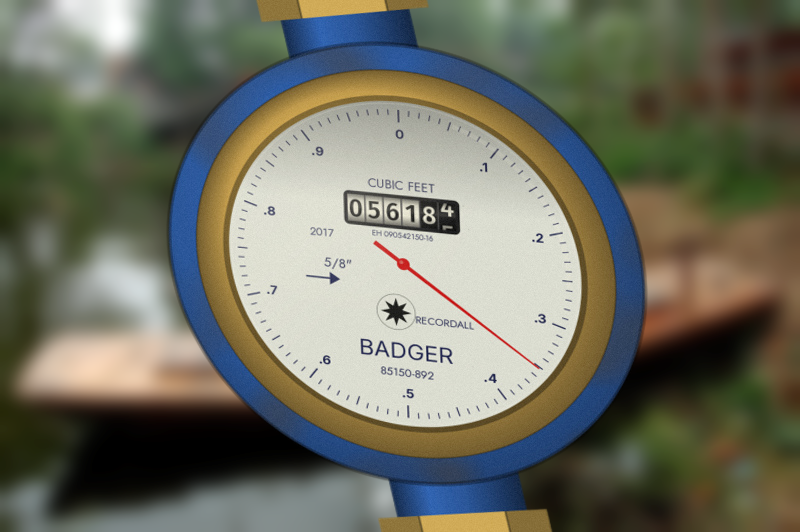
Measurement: 56184.35 ft³
